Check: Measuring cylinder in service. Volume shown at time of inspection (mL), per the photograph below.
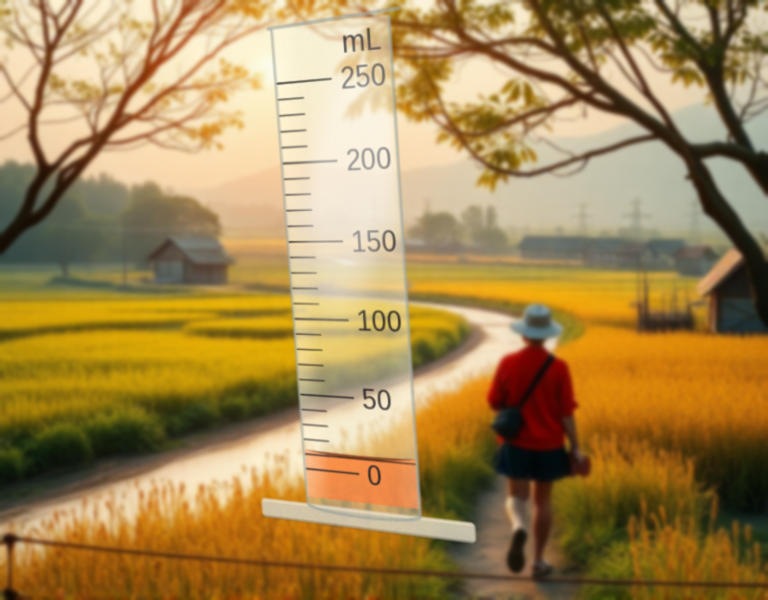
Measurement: 10 mL
